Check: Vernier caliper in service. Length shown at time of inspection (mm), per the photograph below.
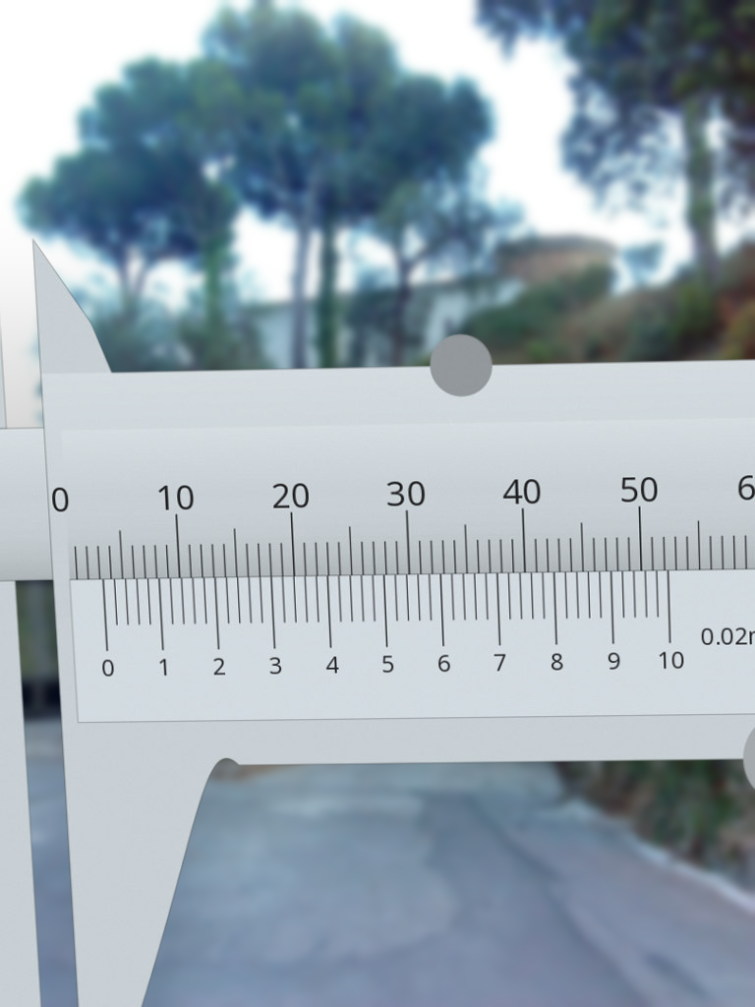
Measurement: 3.3 mm
